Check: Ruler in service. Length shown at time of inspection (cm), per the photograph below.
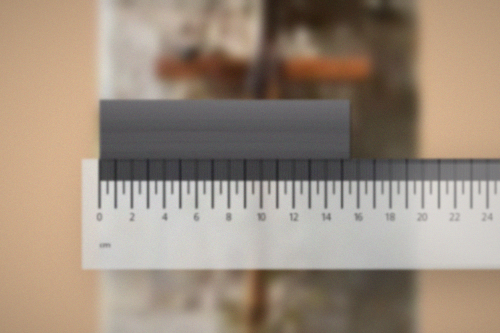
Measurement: 15.5 cm
